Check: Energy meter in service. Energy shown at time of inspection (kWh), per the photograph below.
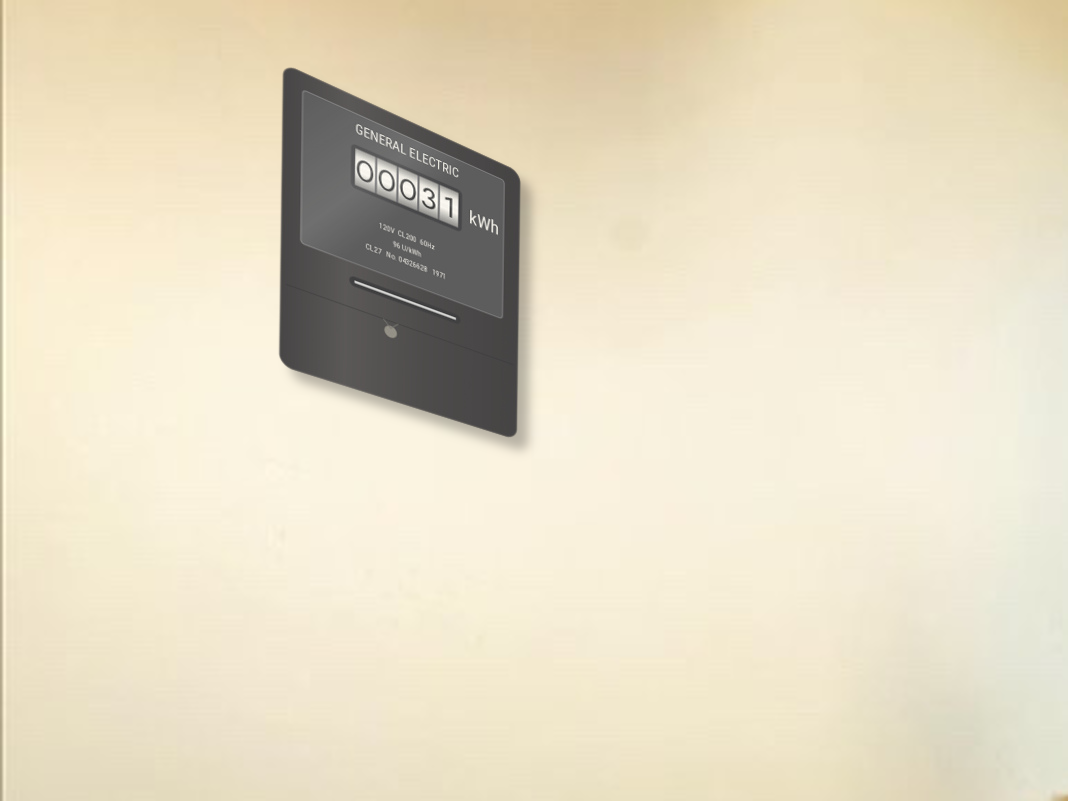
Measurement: 31 kWh
